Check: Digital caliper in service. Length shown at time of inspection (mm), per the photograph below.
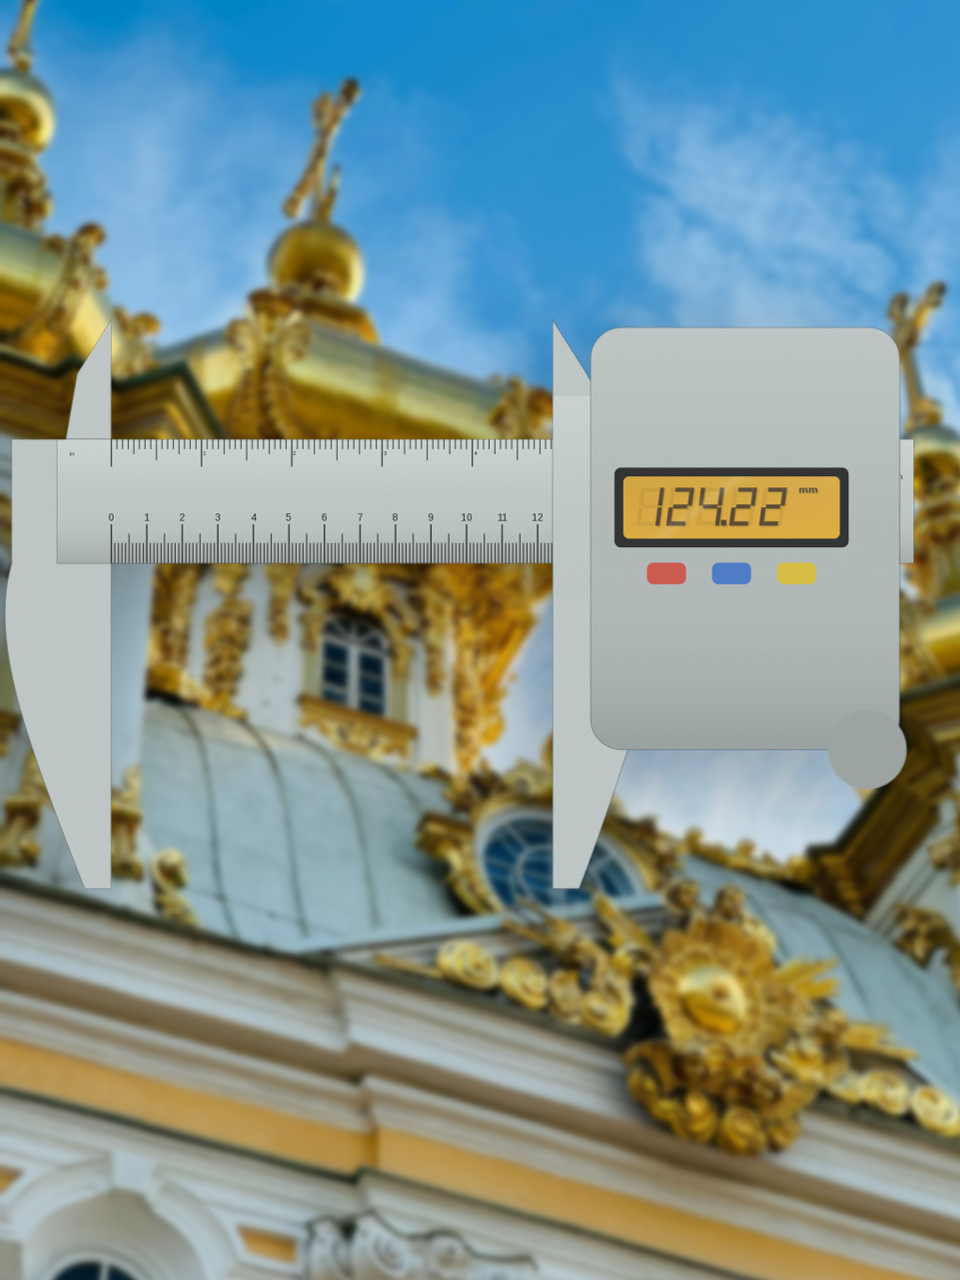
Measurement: 124.22 mm
